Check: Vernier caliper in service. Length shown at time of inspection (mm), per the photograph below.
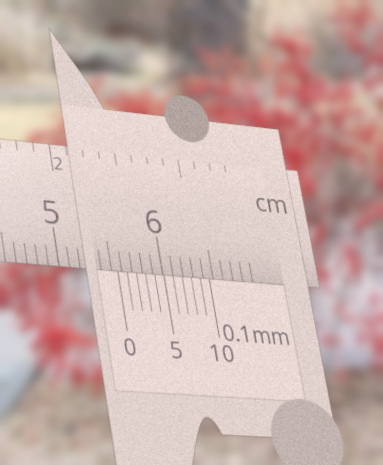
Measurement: 55.6 mm
